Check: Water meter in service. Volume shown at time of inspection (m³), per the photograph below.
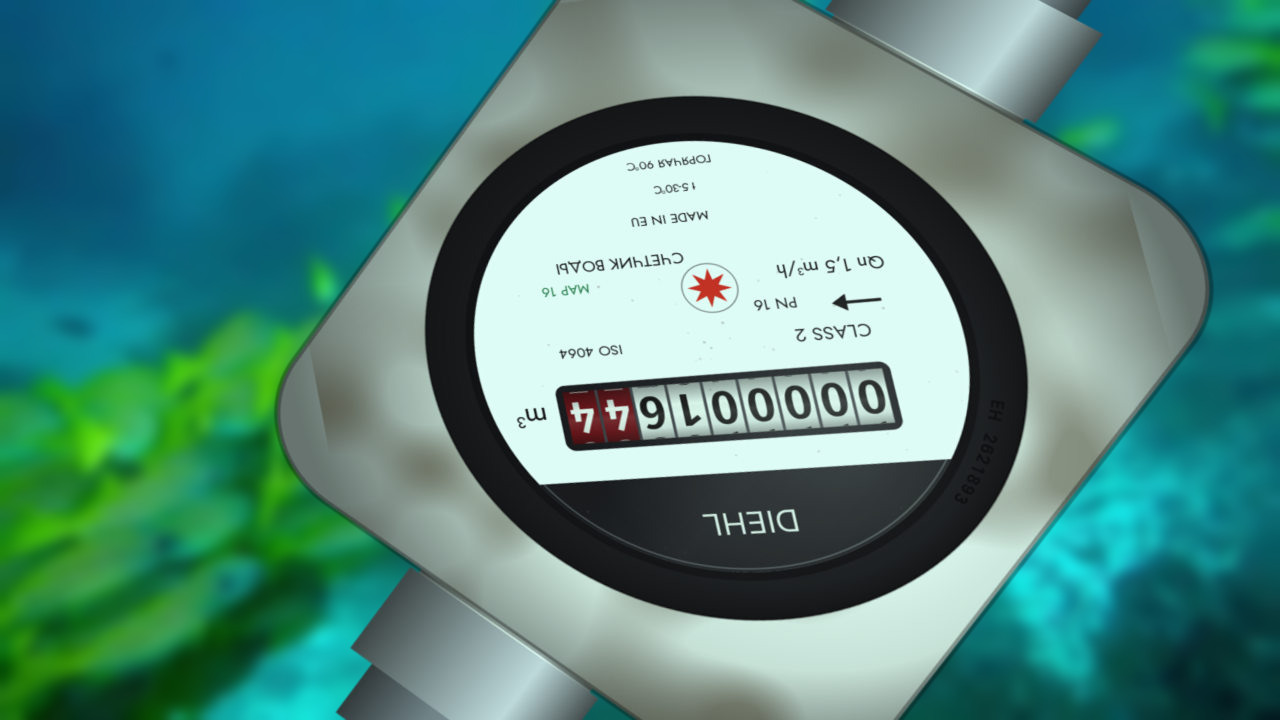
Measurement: 16.44 m³
